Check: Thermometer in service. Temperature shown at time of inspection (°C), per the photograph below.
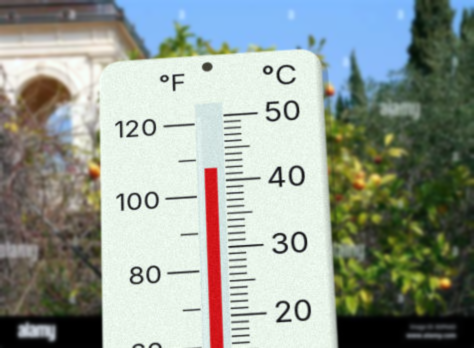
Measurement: 42 °C
